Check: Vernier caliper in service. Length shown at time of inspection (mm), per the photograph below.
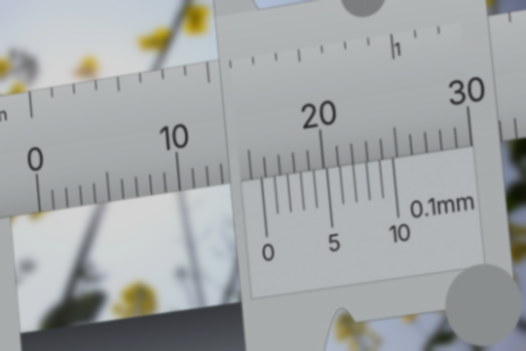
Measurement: 15.7 mm
